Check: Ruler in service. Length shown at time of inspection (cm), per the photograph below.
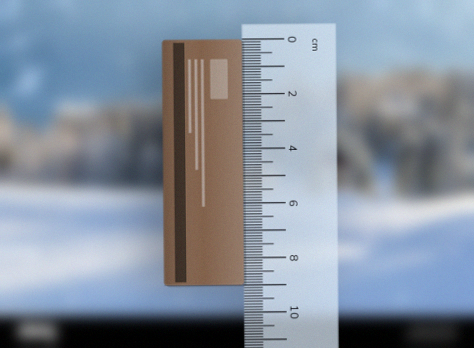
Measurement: 9 cm
